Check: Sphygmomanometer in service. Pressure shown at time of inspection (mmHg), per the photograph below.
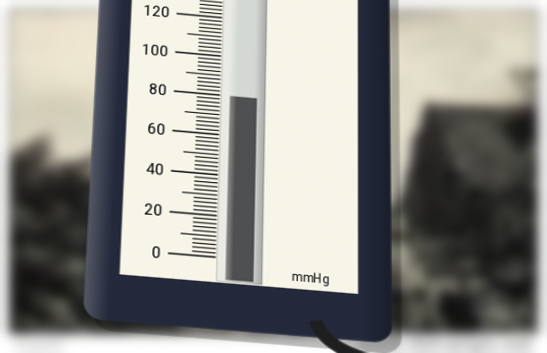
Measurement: 80 mmHg
